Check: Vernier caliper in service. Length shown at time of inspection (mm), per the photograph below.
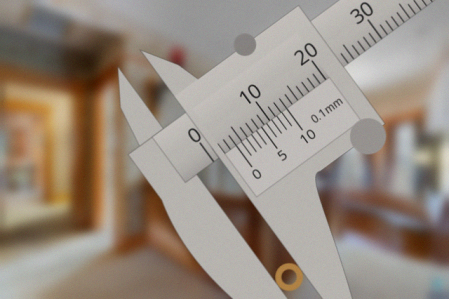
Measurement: 4.0 mm
